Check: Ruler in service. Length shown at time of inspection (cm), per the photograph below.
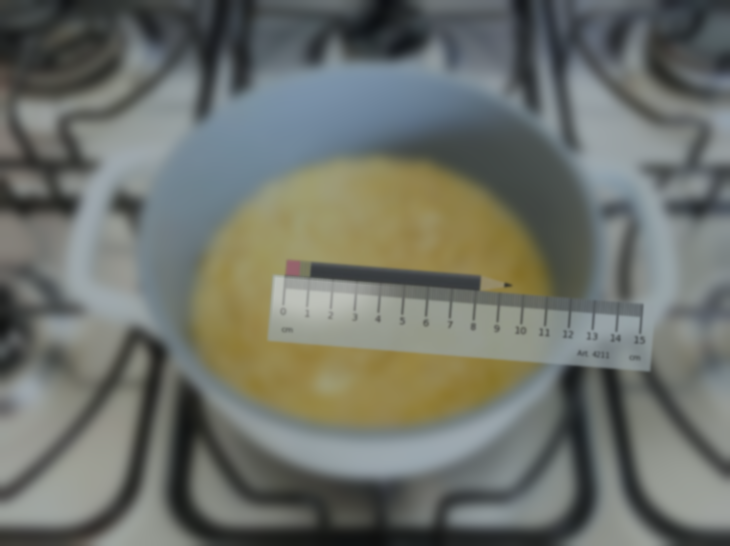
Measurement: 9.5 cm
